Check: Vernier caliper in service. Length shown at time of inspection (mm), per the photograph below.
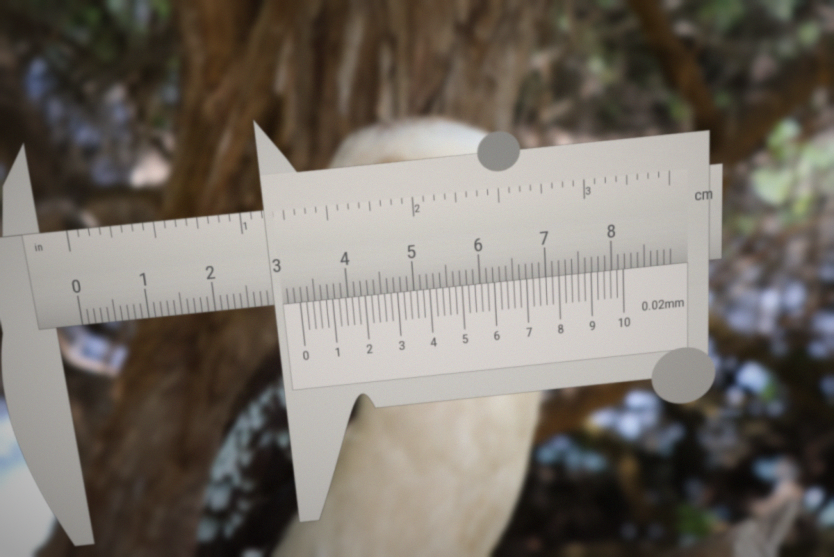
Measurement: 32.8 mm
